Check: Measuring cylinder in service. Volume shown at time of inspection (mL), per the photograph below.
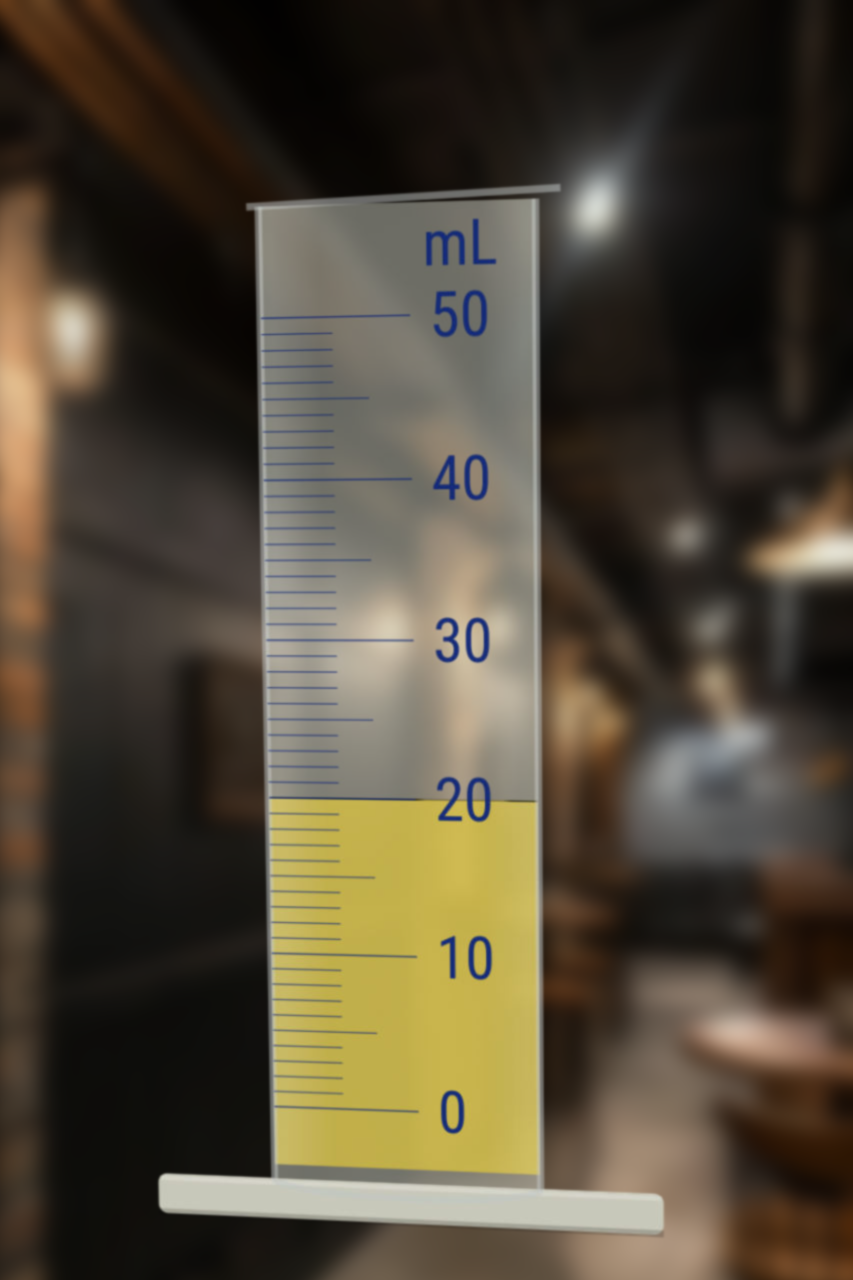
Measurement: 20 mL
